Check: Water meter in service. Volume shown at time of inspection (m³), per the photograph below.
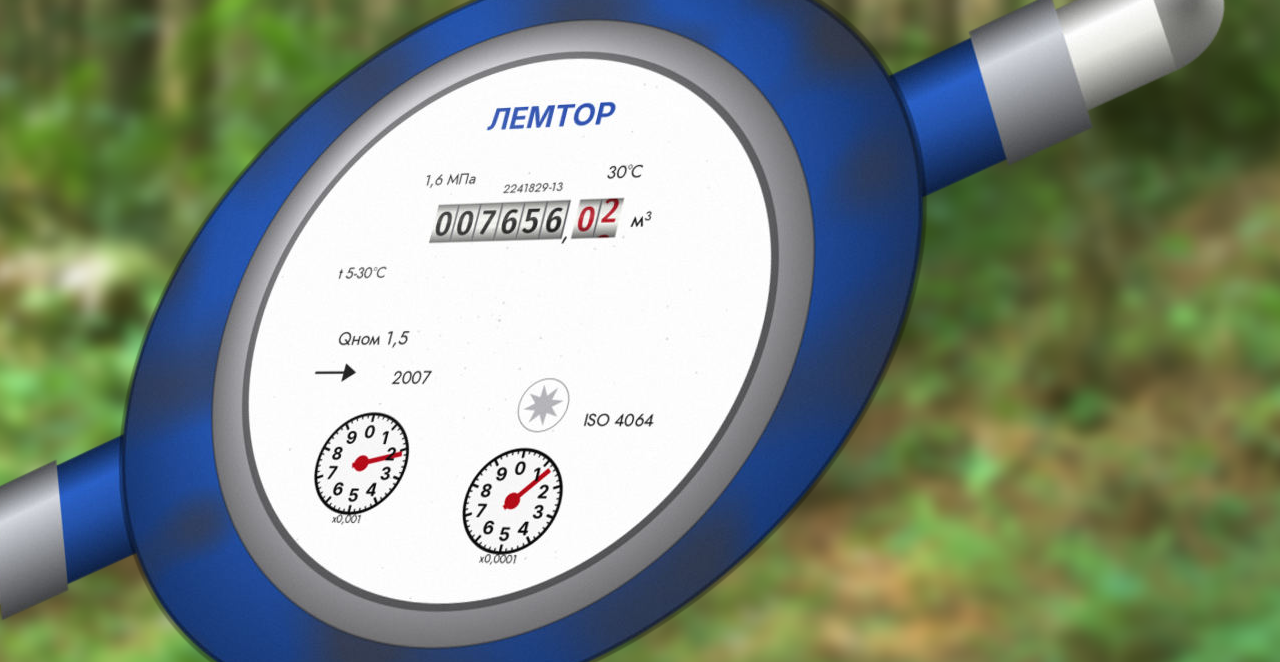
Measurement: 7656.0221 m³
